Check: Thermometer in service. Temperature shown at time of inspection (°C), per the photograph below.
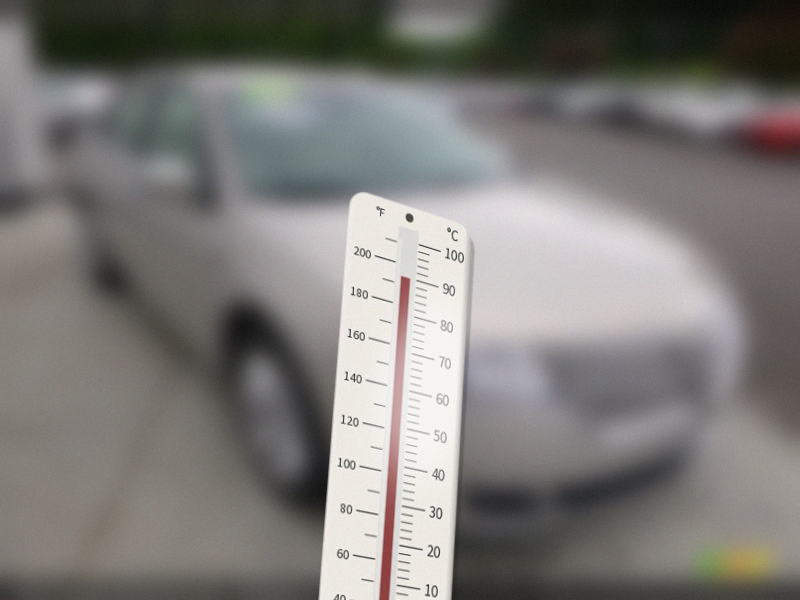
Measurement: 90 °C
